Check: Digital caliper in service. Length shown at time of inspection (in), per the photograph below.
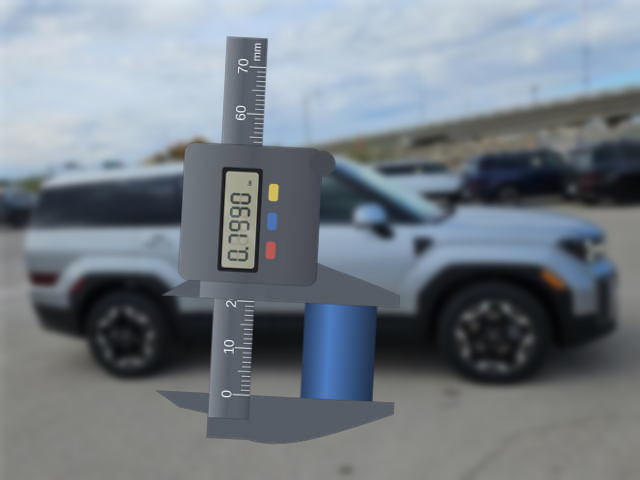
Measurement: 0.7990 in
